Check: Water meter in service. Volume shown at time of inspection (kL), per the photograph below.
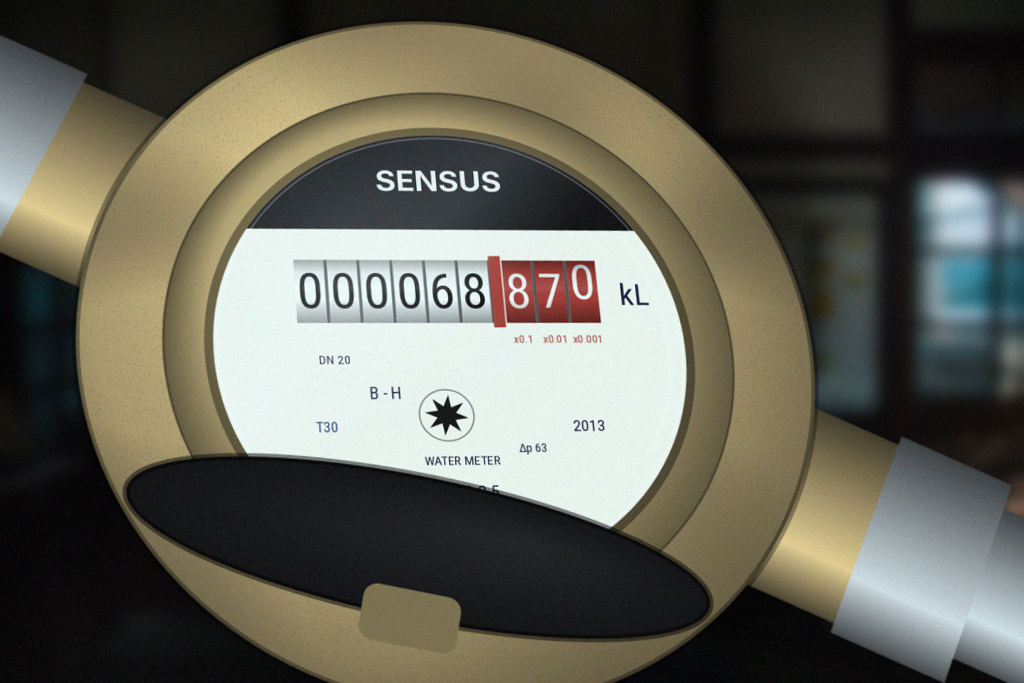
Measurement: 68.870 kL
